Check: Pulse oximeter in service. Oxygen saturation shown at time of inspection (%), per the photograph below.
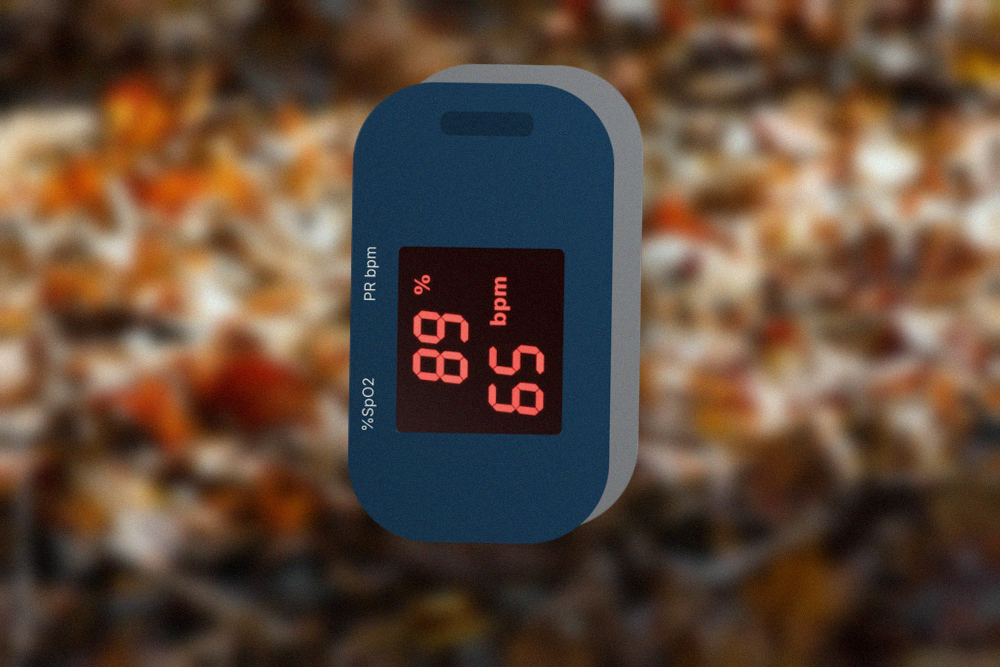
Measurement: 89 %
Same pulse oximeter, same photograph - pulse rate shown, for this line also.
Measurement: 65 bpm
